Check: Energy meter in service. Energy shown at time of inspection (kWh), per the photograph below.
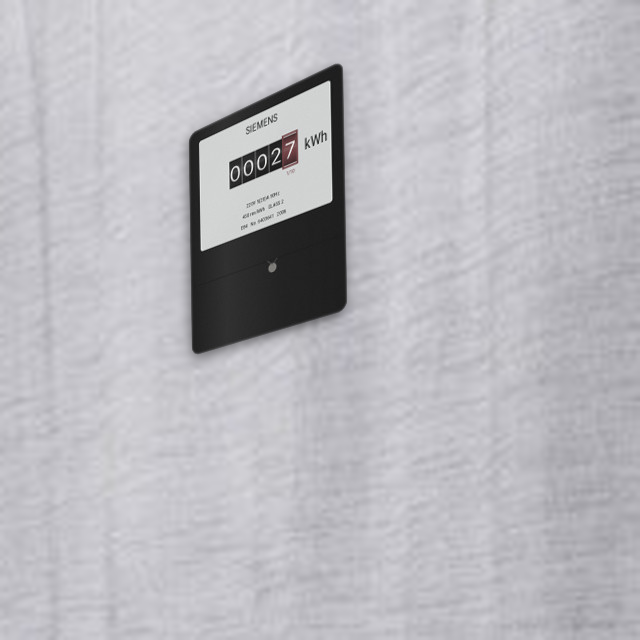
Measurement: 2.7 kWh
